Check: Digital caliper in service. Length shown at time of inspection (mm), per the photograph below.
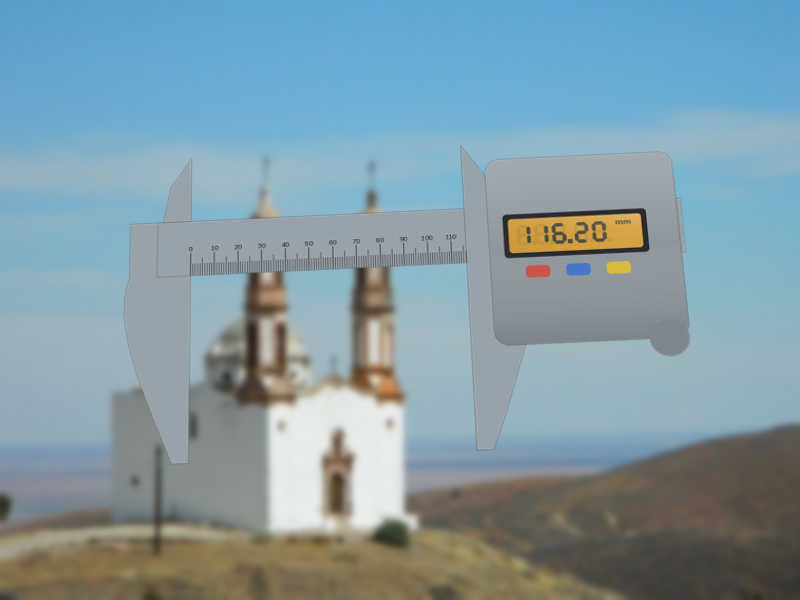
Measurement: 116.20 mm
